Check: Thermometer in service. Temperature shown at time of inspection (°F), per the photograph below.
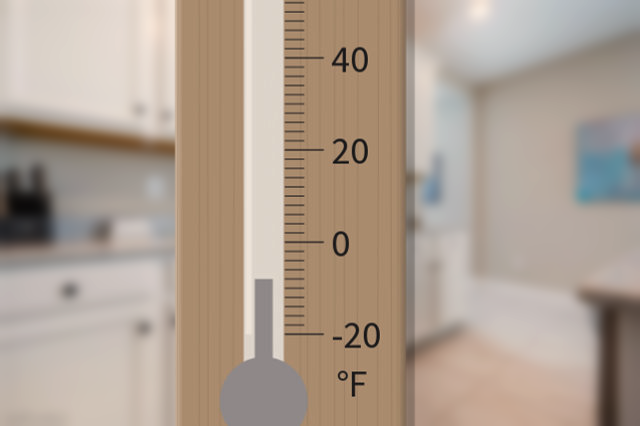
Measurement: -8 °F
